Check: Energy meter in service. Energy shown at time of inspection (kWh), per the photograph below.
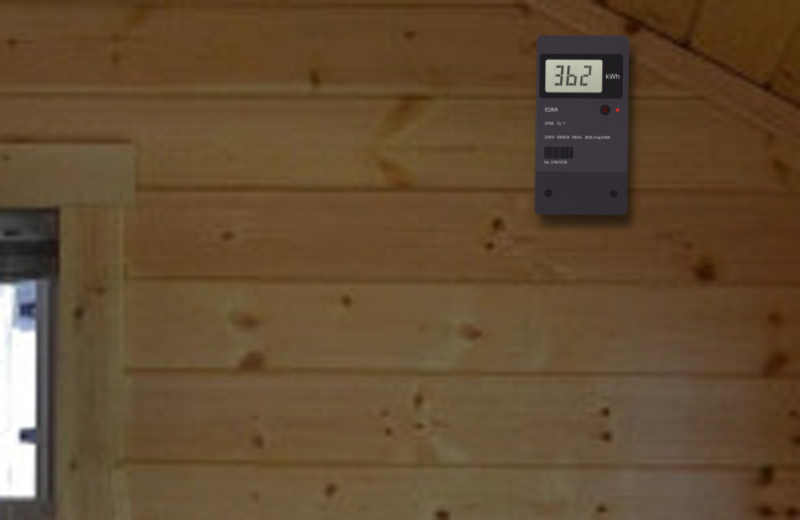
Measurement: 362 kWh
